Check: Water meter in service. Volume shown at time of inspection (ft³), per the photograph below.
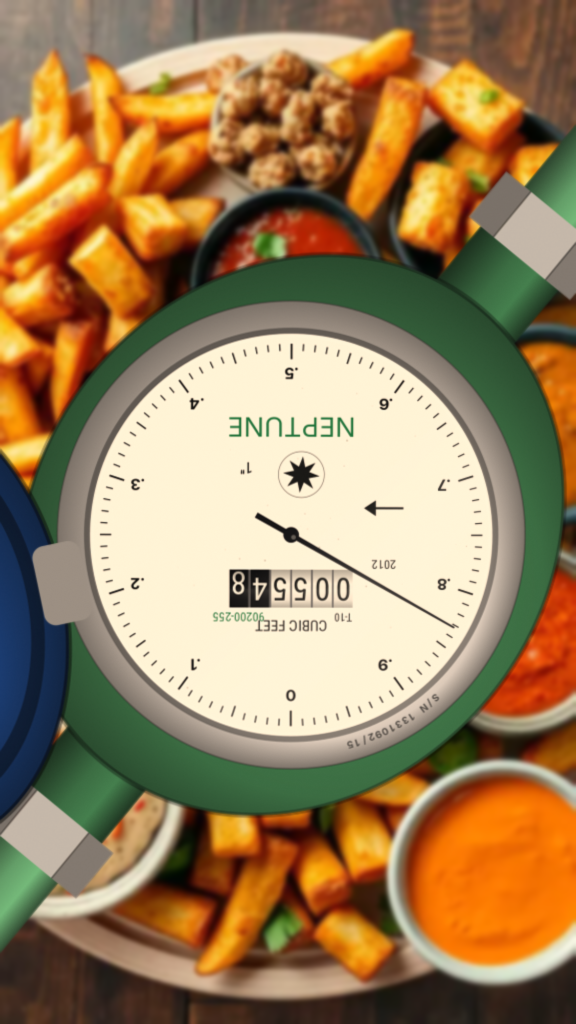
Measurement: 5547.83 ft³
